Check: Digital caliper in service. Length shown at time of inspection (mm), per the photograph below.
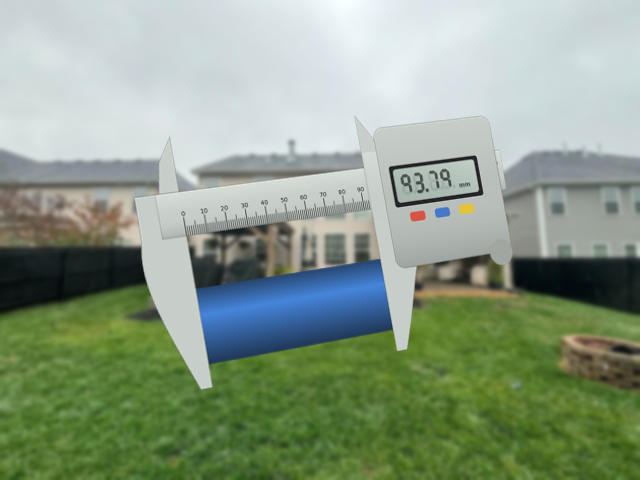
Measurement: 93.79 mm
